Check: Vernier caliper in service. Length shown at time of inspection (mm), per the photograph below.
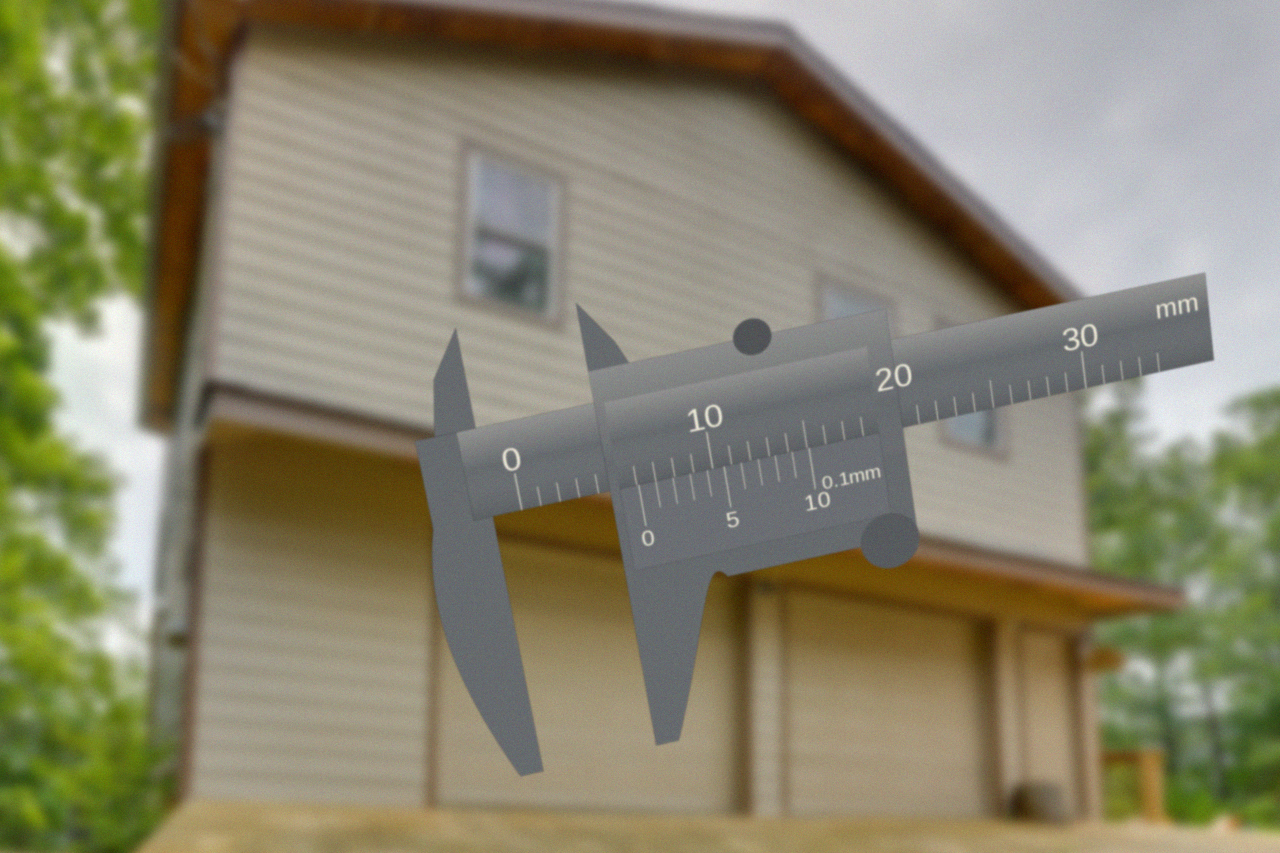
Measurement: 6.1 mm
